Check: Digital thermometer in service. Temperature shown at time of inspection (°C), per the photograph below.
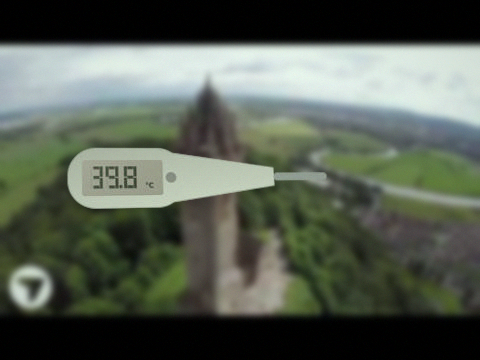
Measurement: 39.8 °C
